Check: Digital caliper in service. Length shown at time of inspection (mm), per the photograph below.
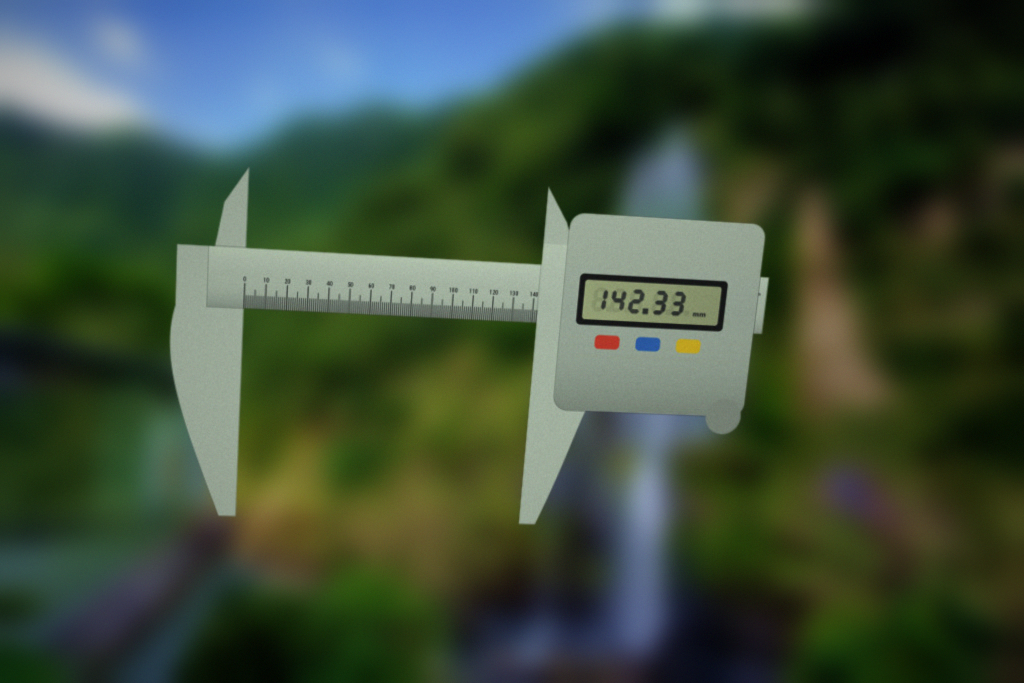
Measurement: 142.33 mm
